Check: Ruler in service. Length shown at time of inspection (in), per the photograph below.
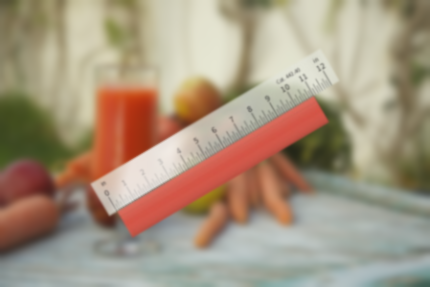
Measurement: 11 in
